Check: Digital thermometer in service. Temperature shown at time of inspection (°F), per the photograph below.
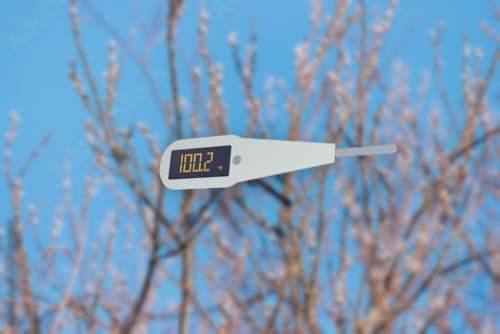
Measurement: 100.2 °F
